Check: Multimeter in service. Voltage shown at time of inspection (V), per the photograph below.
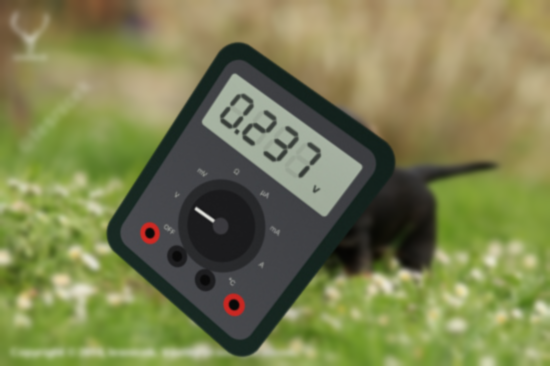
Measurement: 0.237 V
